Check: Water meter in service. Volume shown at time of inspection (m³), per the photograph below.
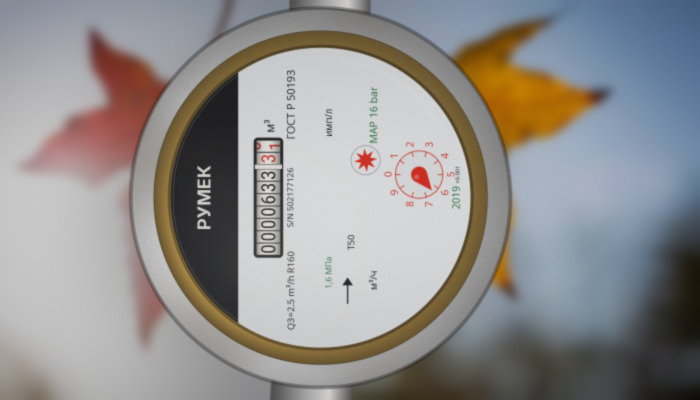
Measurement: 633.306 m³
